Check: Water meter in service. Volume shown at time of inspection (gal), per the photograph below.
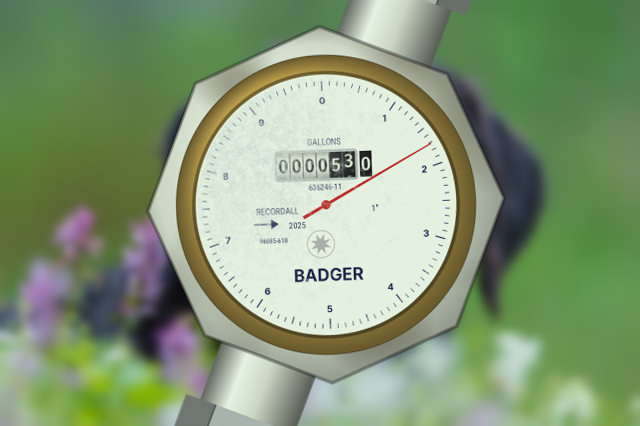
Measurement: 531.7 gal
